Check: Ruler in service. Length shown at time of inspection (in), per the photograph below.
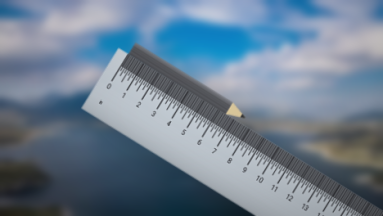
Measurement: 7.5 in
